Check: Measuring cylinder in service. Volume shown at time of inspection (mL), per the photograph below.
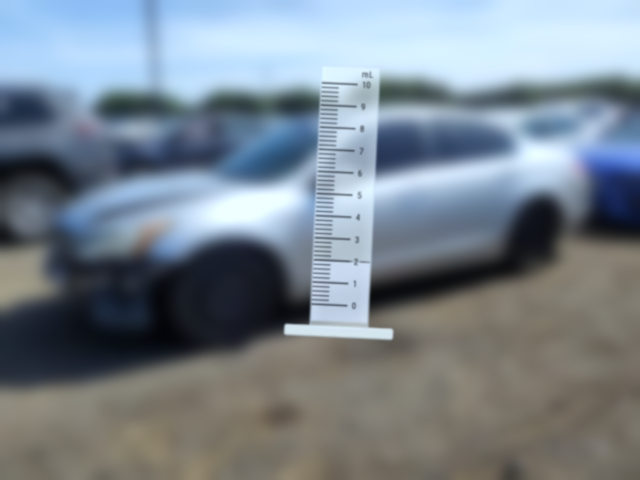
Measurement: 2 mL
